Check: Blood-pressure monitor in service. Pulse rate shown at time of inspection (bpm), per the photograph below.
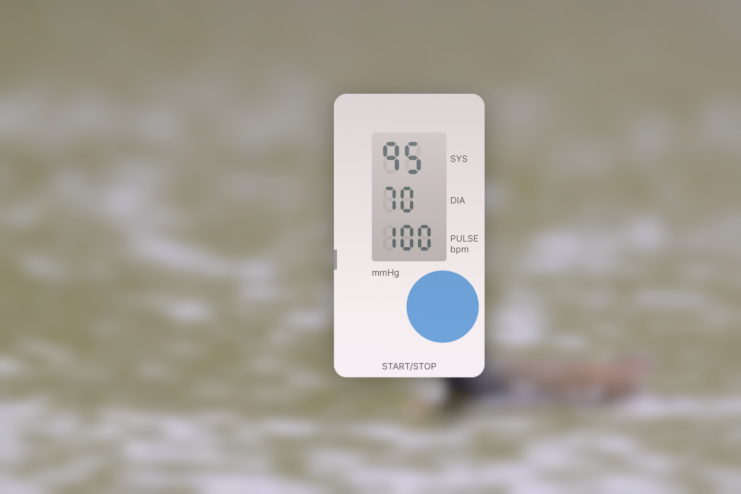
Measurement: 100 bpm
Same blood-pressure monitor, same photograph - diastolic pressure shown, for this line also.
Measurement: 70 mmHg
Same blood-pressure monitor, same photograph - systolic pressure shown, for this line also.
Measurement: 95 mmHg
